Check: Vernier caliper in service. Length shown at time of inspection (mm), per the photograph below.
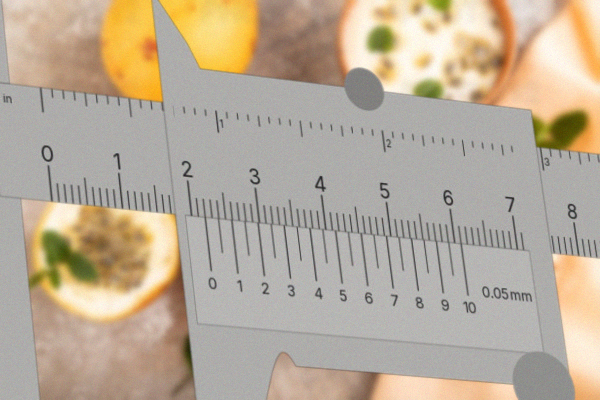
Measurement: 22.0 mm
